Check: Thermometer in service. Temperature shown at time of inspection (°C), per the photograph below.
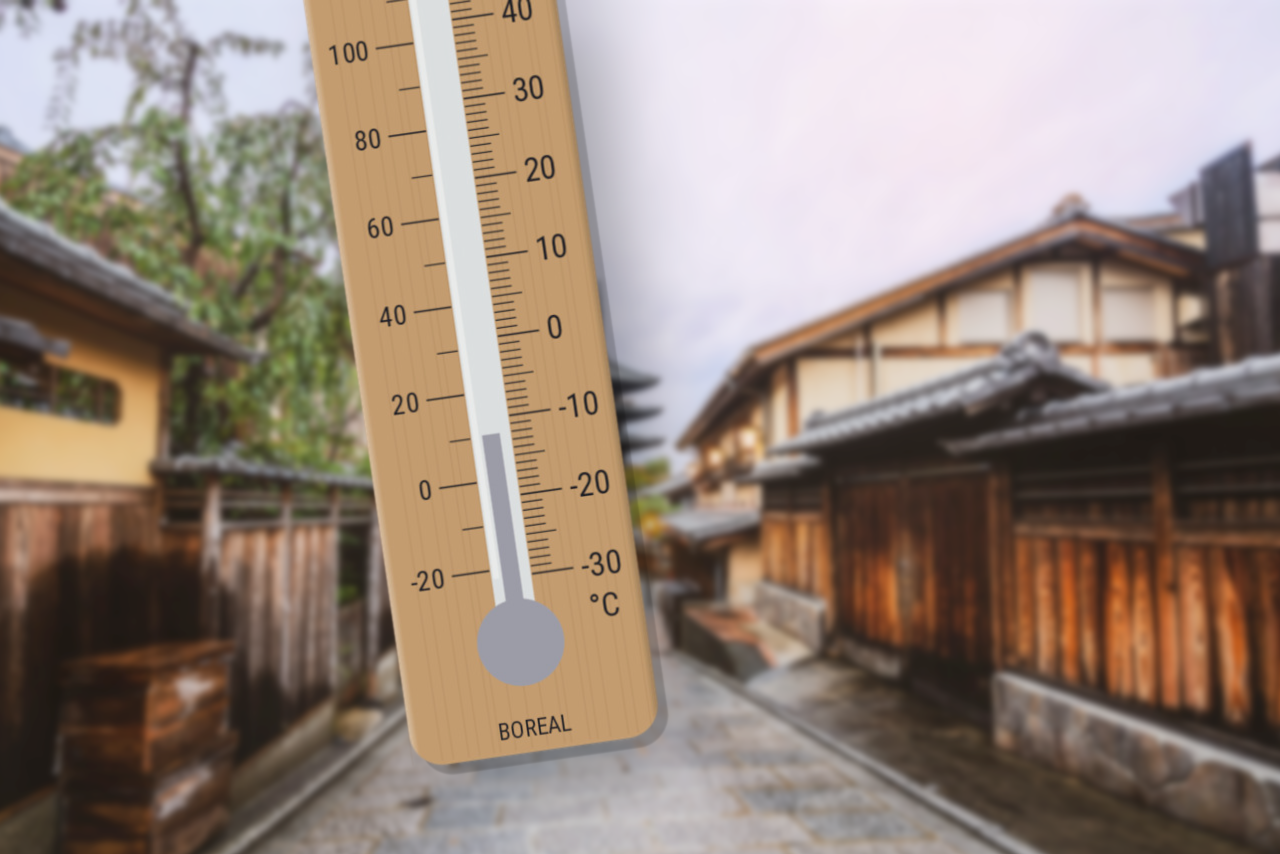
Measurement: -12 °C
